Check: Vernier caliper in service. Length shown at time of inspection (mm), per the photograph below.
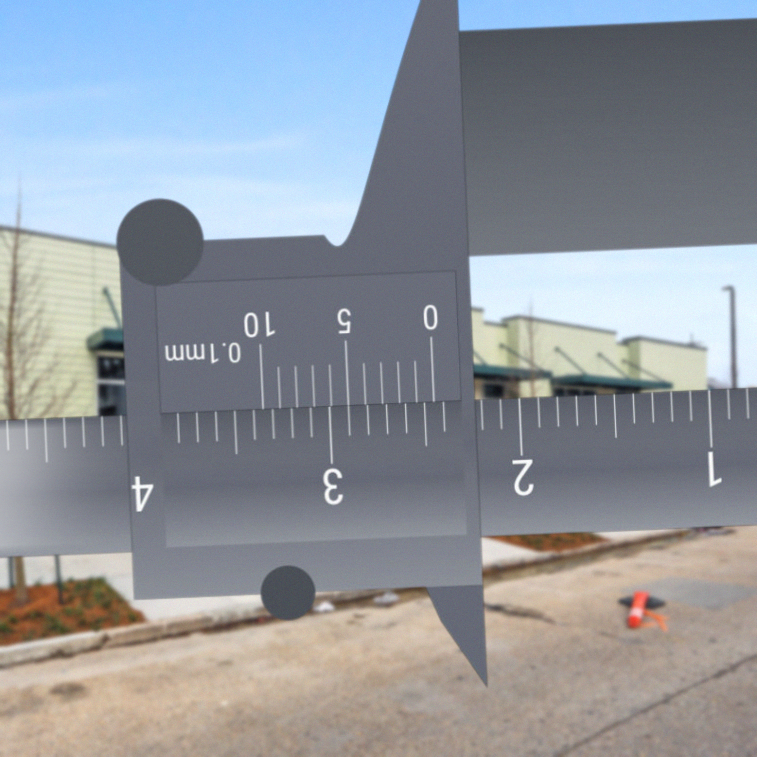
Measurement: 24.5 mm
